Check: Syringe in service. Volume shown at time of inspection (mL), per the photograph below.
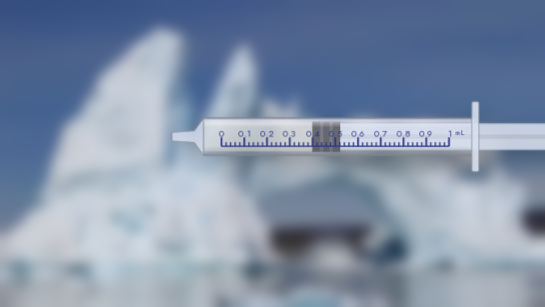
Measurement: 0.4 mL
